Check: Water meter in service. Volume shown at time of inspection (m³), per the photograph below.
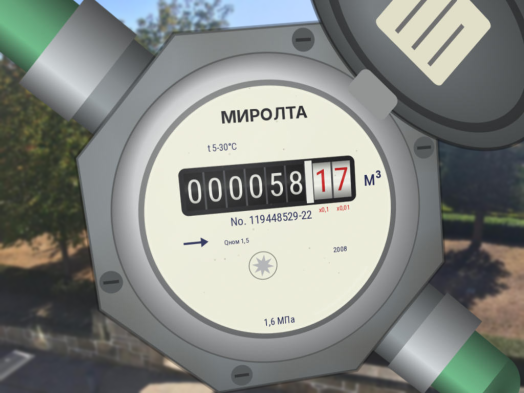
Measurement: 58.17 m³
